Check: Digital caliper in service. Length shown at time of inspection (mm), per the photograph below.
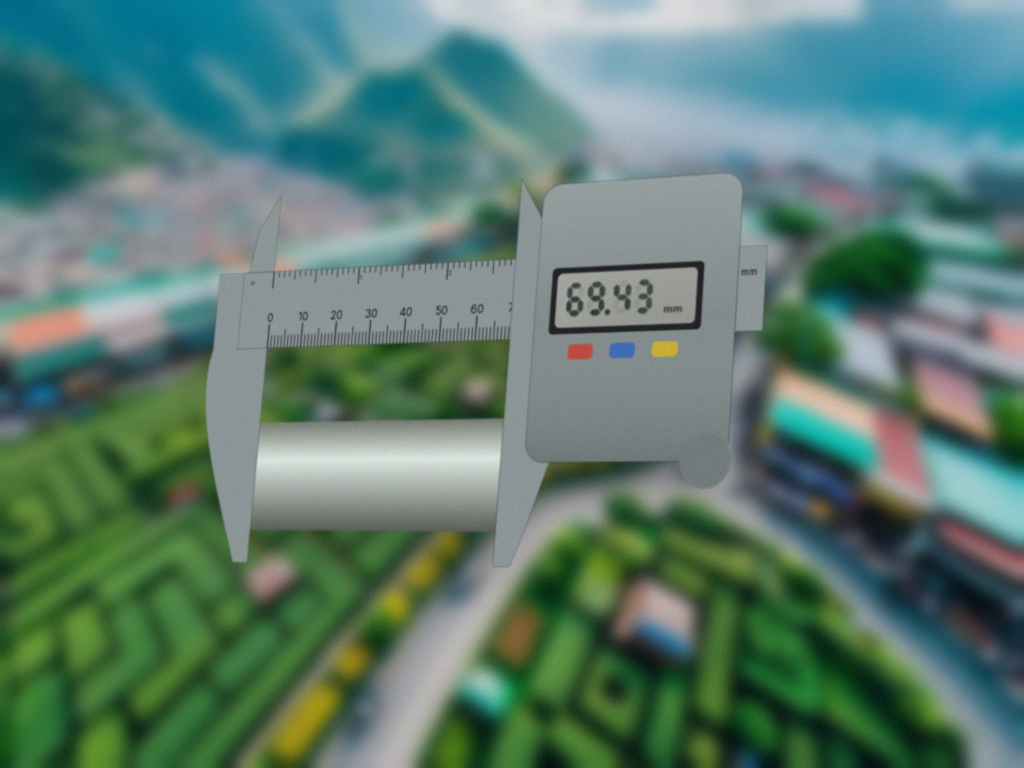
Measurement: 69.43 mm
